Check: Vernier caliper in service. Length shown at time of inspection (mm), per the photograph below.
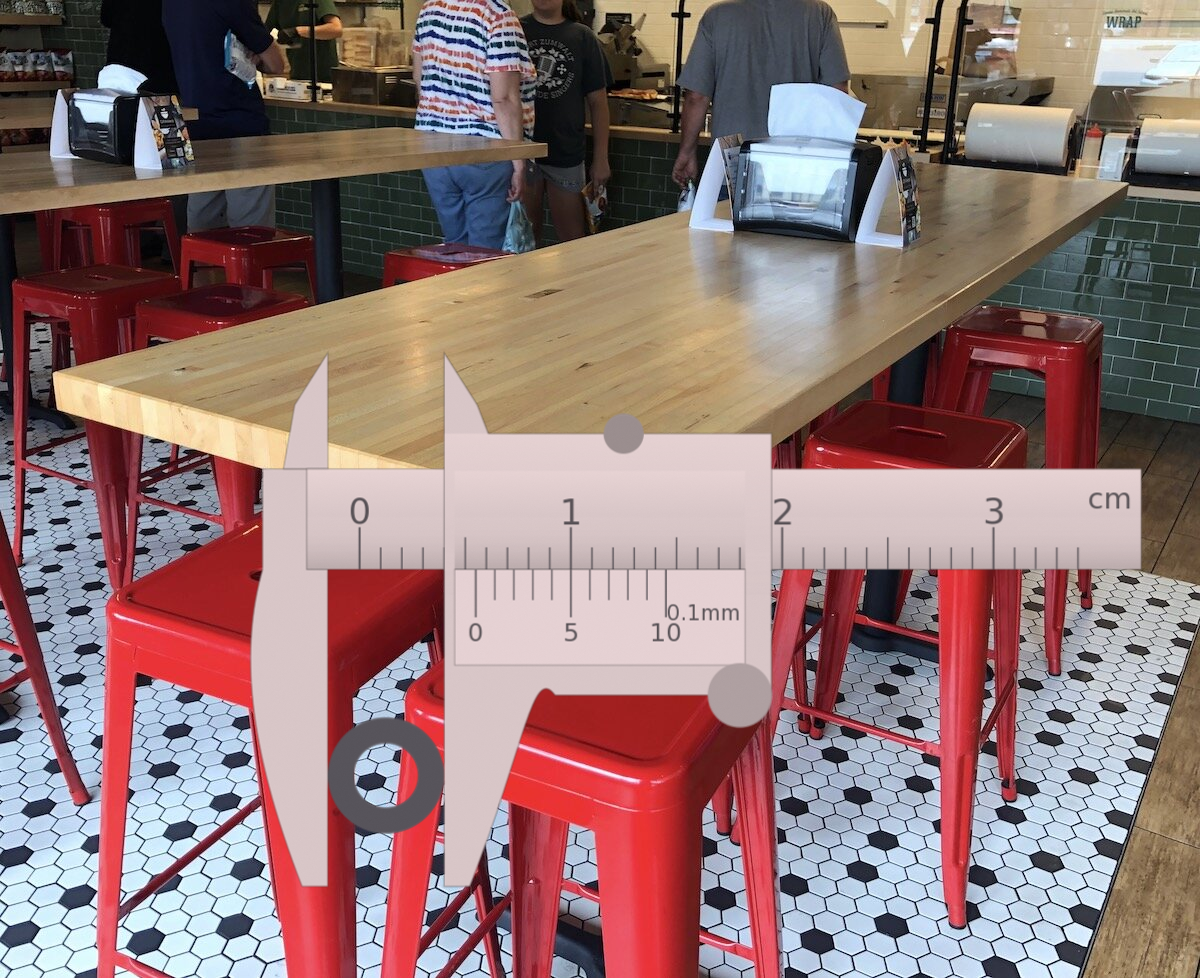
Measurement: 5.5 mm
